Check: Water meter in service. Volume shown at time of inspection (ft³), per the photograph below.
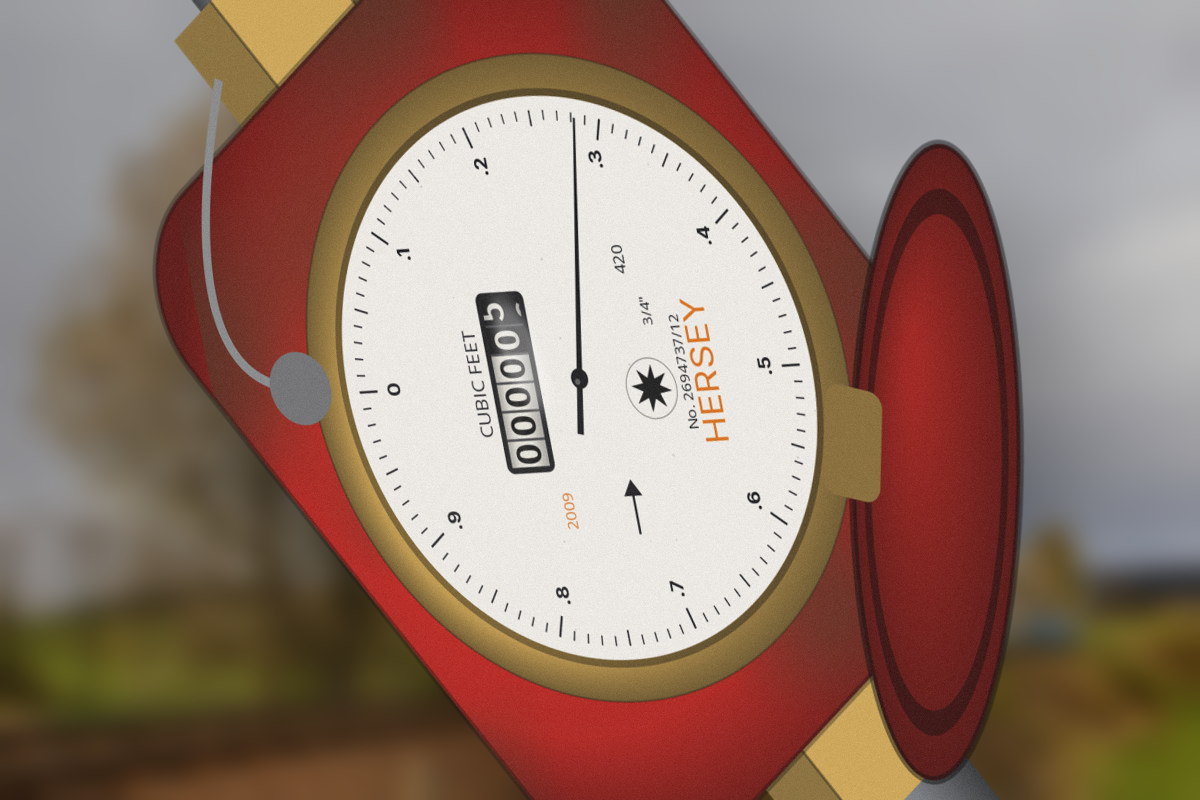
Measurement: 5.28 ft³
